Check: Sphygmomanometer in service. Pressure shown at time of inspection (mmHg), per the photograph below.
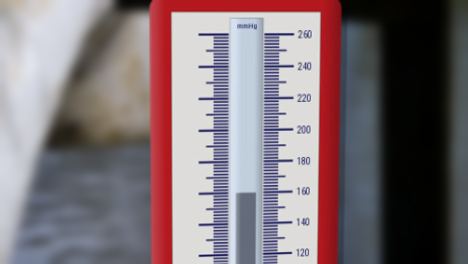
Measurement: 160 mmHg
